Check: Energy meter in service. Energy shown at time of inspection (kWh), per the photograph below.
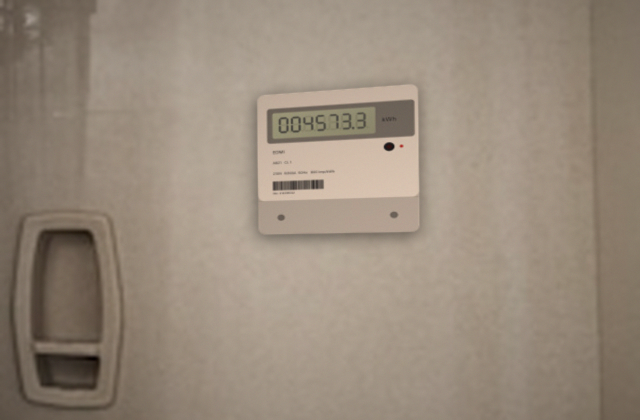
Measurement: 4573.3 kWh
